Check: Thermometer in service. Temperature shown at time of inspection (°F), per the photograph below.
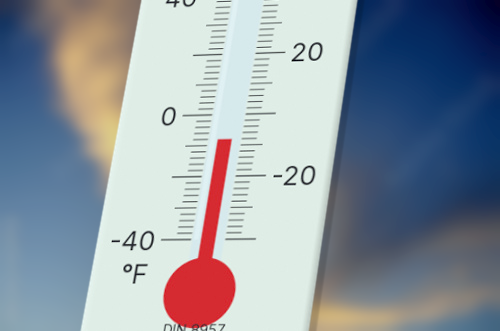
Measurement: -8 °F
